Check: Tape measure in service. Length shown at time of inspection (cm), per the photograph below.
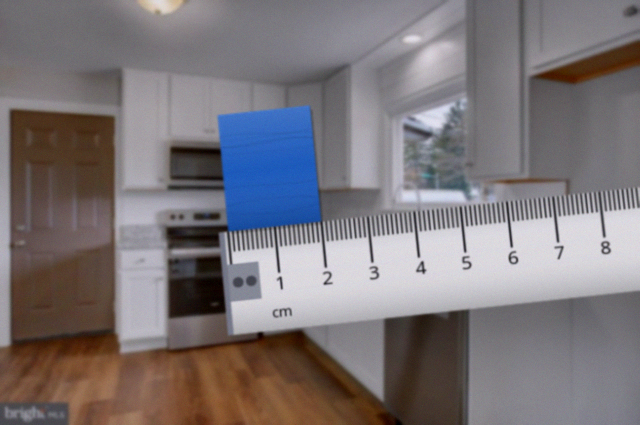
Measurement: 2 cm
